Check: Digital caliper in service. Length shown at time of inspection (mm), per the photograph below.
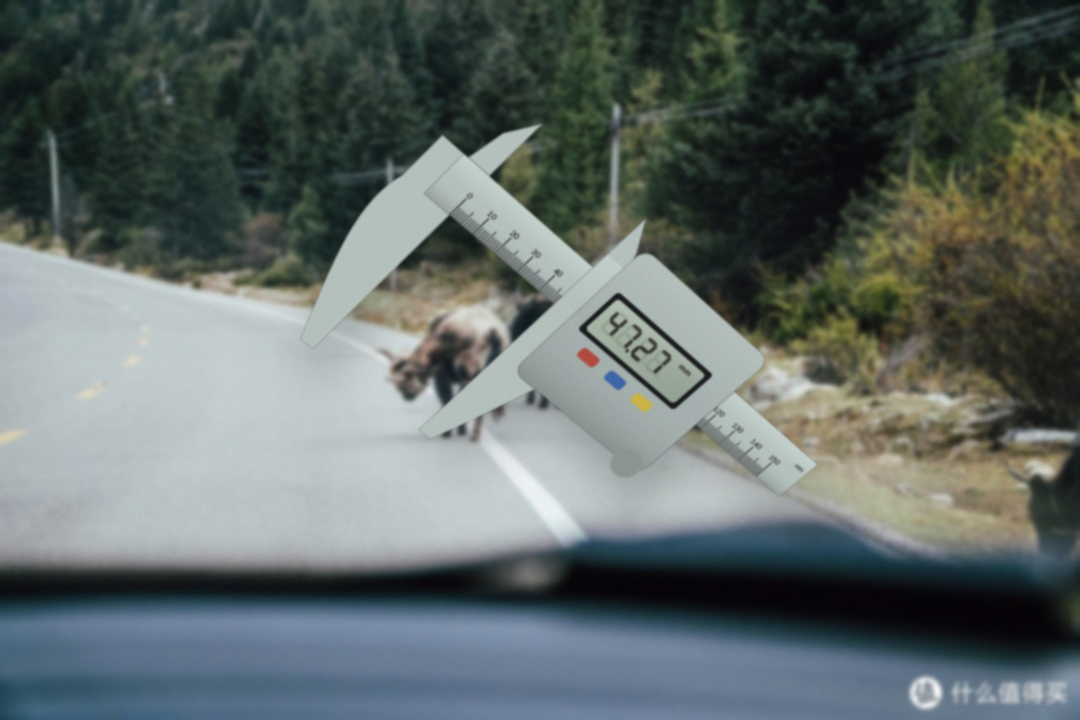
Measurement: 47.27 mm
